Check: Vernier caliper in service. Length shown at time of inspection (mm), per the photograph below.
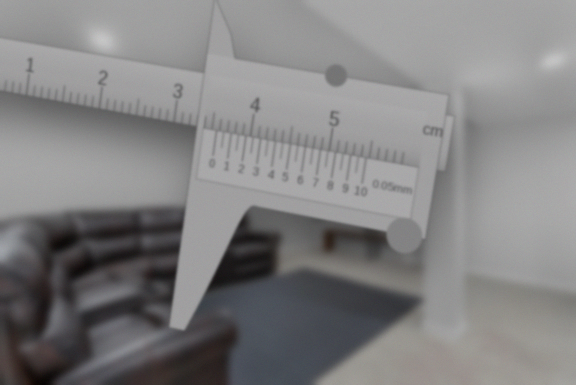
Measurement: 35.6 mm
